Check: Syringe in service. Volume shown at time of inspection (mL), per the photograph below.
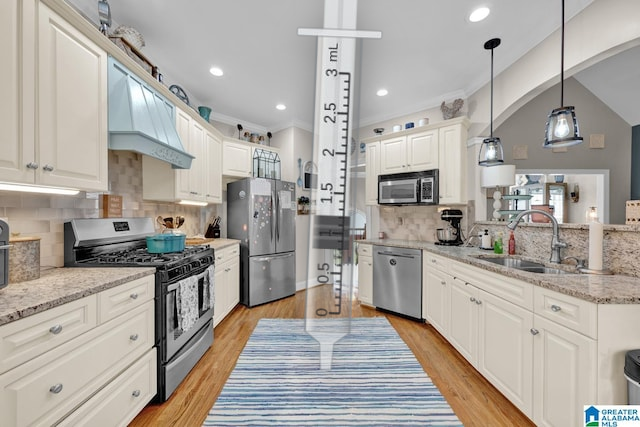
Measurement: 0.8 mL
